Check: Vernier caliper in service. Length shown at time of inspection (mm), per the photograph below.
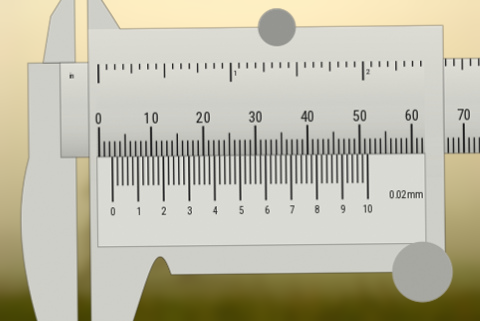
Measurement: 2.5 mm
